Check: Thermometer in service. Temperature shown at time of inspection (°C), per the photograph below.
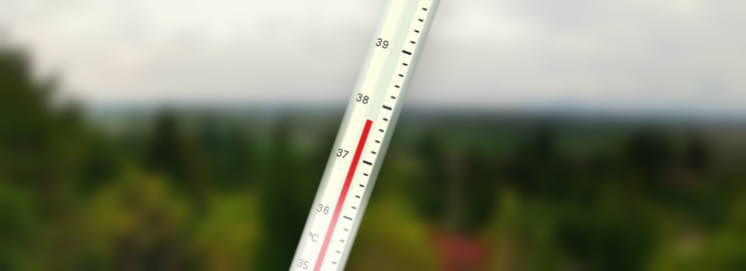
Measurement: 37.7 °C
